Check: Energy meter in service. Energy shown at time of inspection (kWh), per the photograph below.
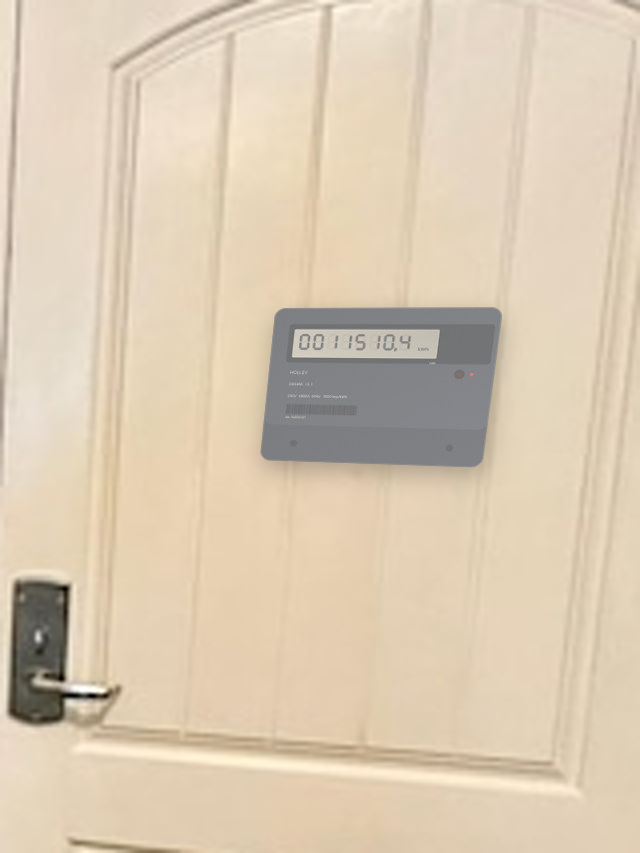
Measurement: 11510.4 kWh
